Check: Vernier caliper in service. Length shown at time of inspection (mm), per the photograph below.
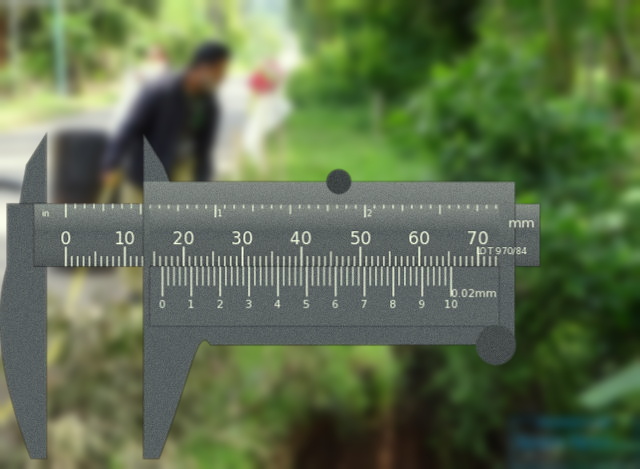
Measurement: 16.4 mm
